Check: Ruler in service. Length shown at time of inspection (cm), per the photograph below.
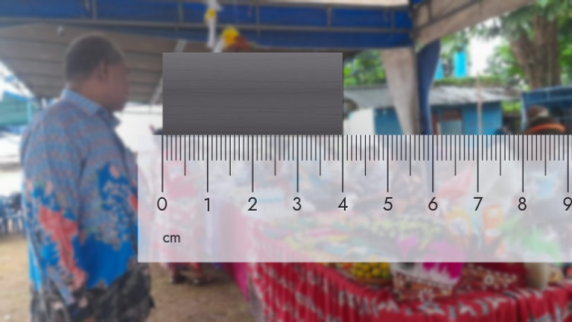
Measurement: 4 cm
